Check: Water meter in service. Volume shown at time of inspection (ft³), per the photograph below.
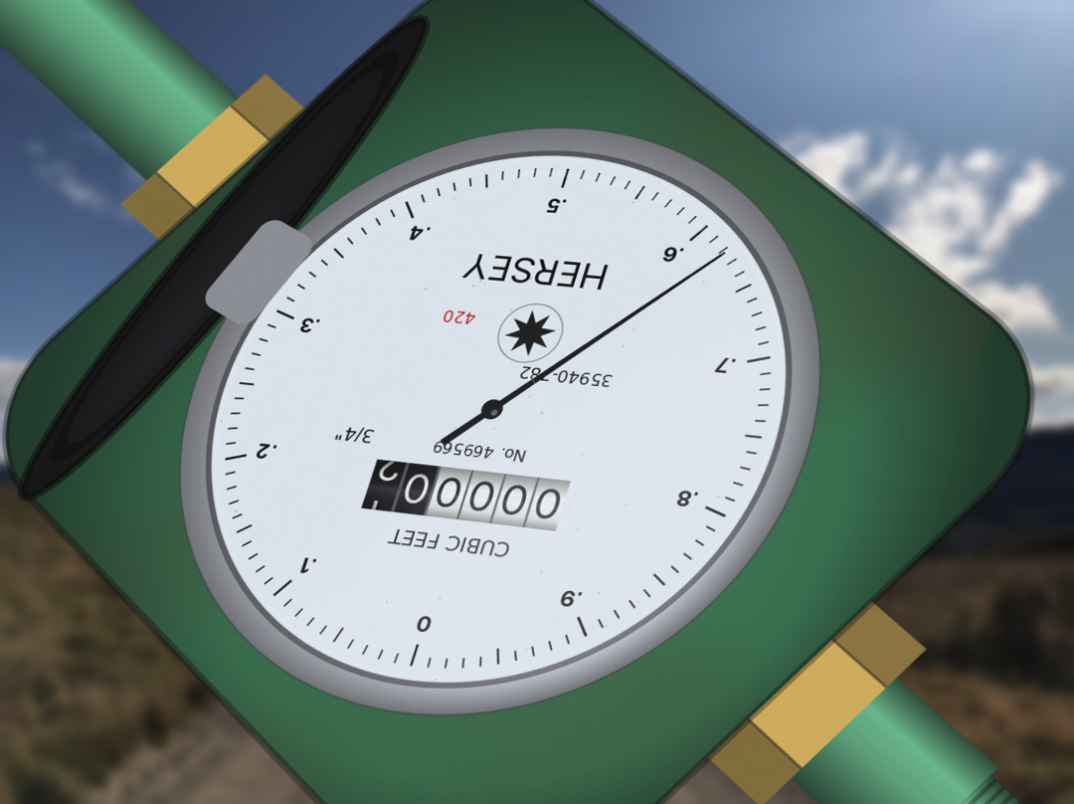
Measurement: 1.62 ft³
